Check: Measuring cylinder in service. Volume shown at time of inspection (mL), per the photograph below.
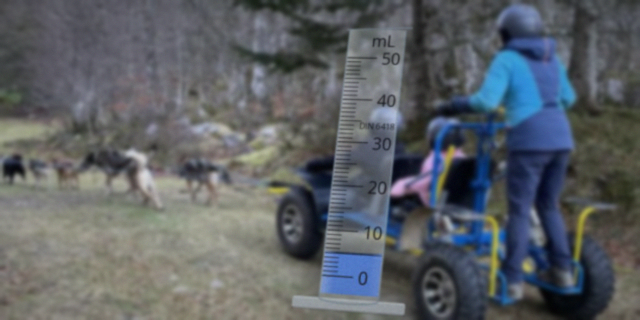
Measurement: 5 mL
